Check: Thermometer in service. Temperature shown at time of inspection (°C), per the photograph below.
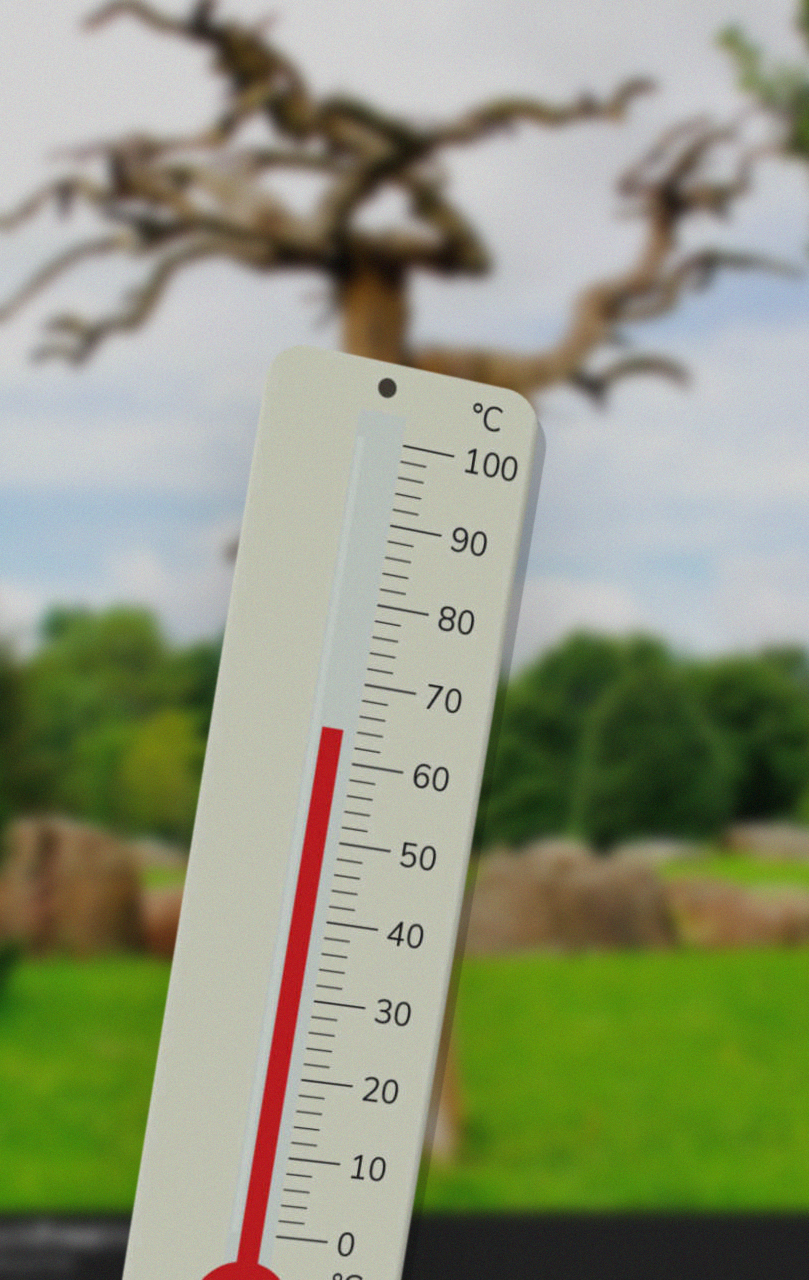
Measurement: 64 °C
